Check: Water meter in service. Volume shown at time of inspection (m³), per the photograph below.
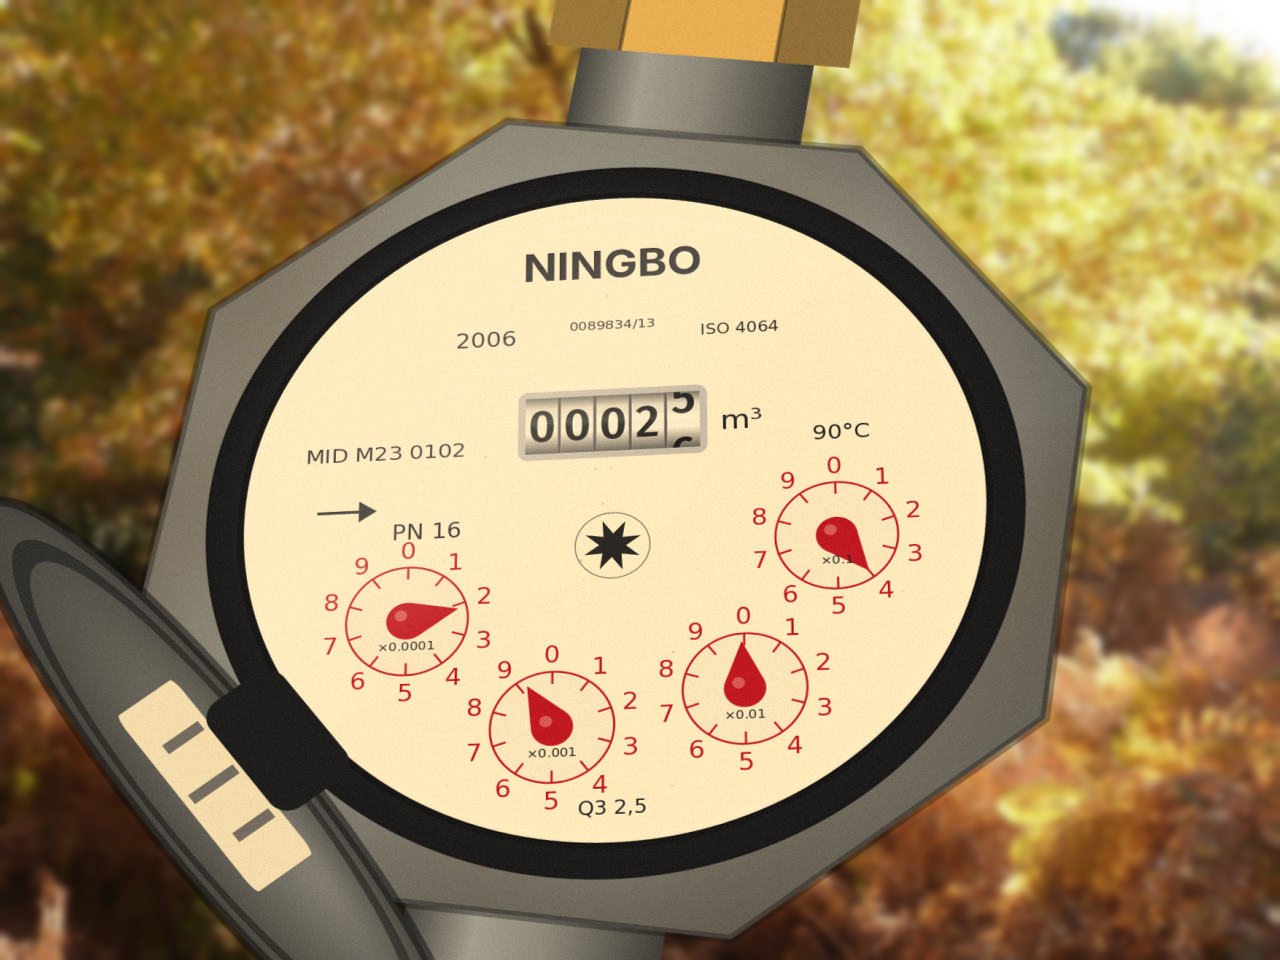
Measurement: 25.3992 m³
